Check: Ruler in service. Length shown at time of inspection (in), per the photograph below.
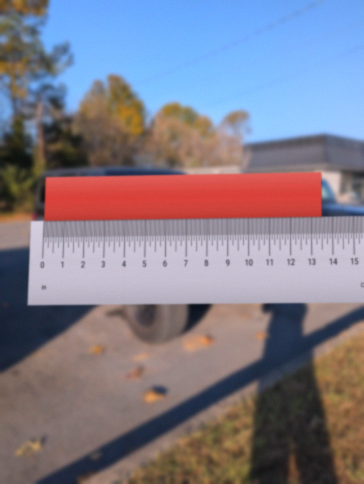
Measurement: 13.5 in
